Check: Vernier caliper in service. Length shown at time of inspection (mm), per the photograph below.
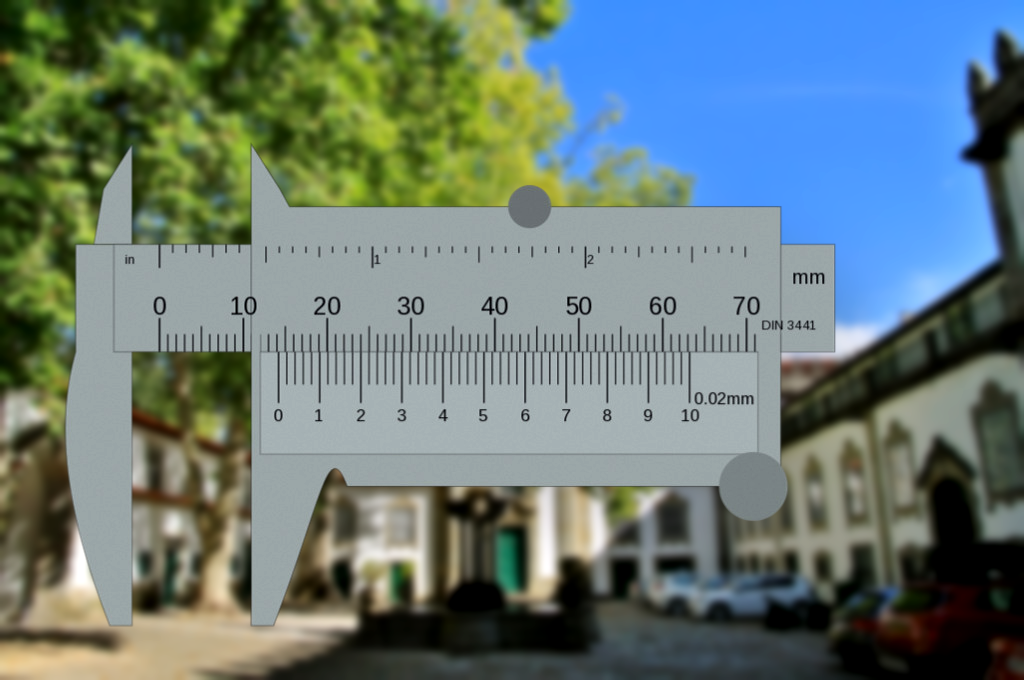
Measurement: 14.2 mm
